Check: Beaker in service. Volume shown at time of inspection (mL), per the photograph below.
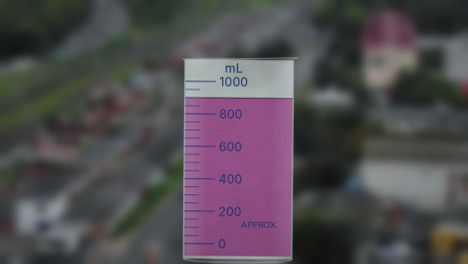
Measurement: 900 mL
